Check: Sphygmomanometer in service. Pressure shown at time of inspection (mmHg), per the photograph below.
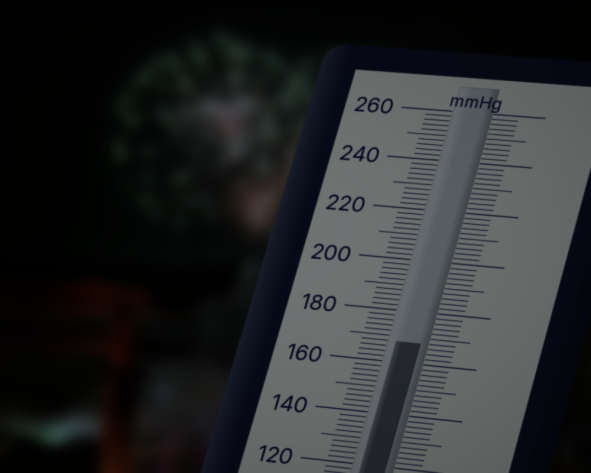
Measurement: 168 mmHg
